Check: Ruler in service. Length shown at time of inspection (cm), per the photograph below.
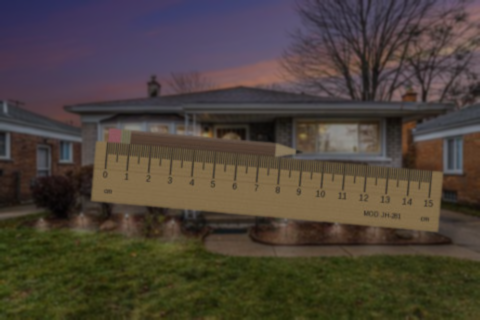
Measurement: 9 cm
